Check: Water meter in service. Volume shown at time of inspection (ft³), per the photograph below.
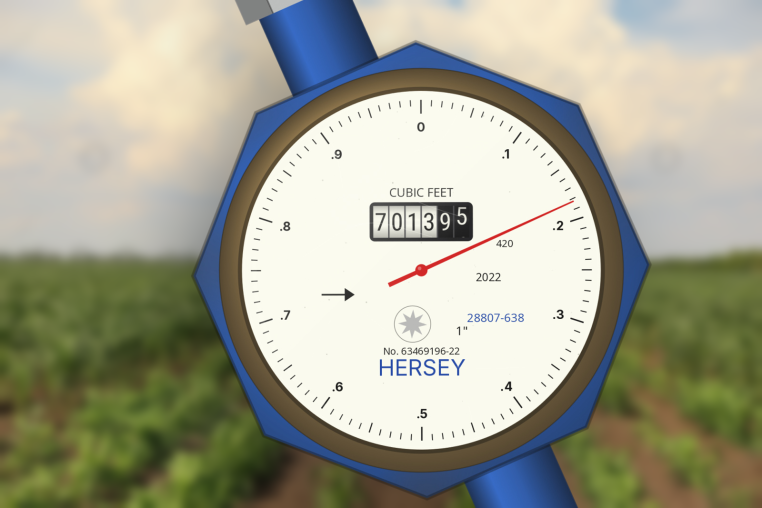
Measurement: 701395.18 ft³
